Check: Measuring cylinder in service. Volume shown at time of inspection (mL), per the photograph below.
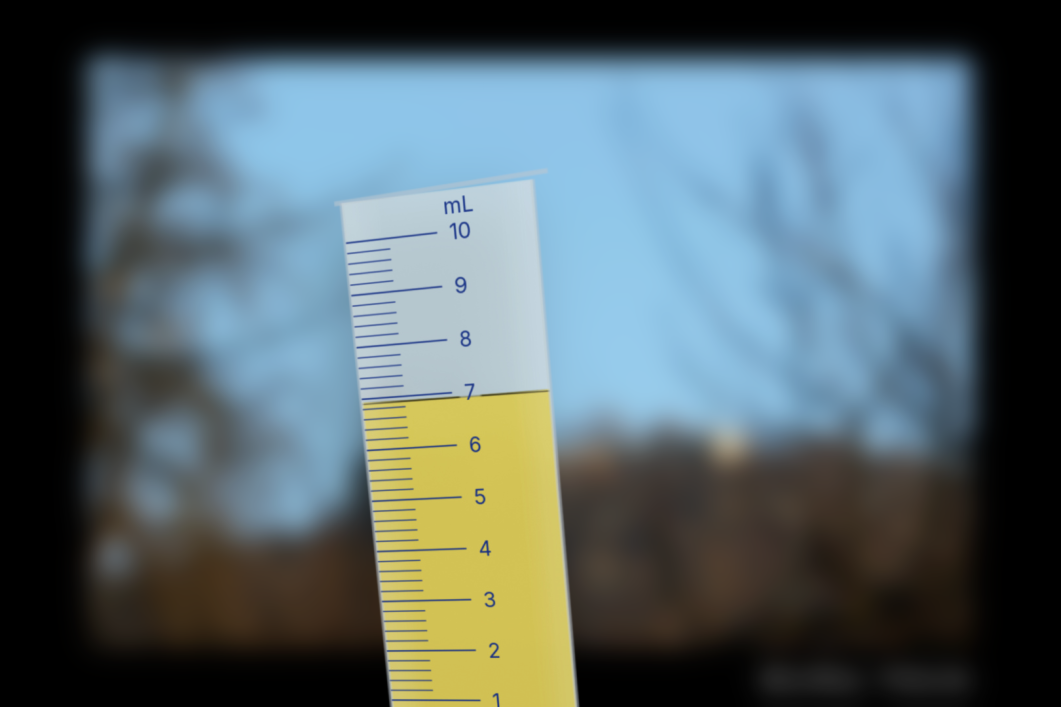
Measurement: 6.9 mL
